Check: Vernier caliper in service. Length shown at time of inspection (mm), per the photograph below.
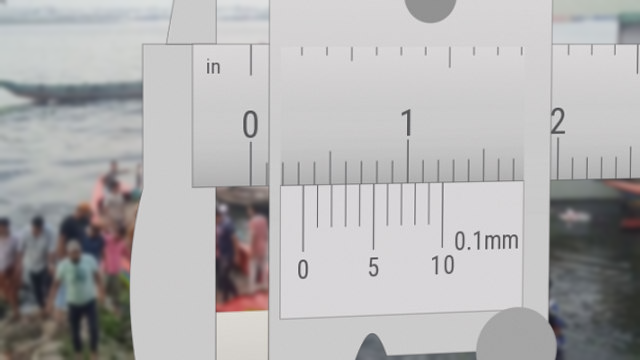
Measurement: 3.3 mm
